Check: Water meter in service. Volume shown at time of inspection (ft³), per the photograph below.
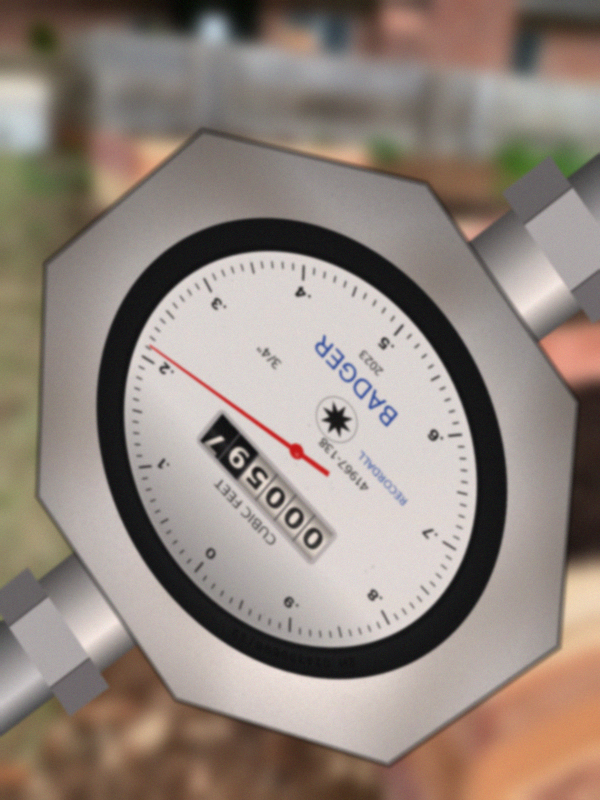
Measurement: 597.21 ft³
